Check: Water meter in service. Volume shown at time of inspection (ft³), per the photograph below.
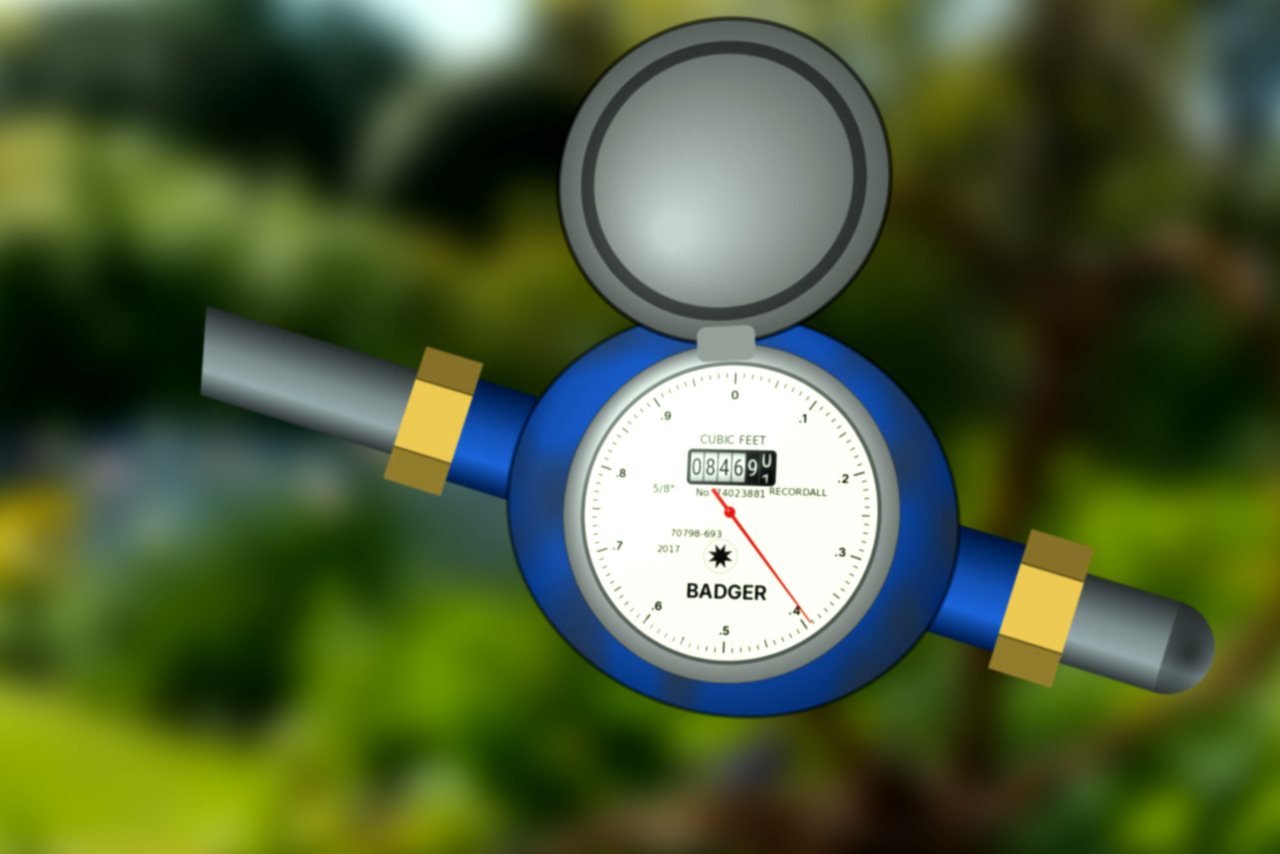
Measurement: 84690.39 ft³
